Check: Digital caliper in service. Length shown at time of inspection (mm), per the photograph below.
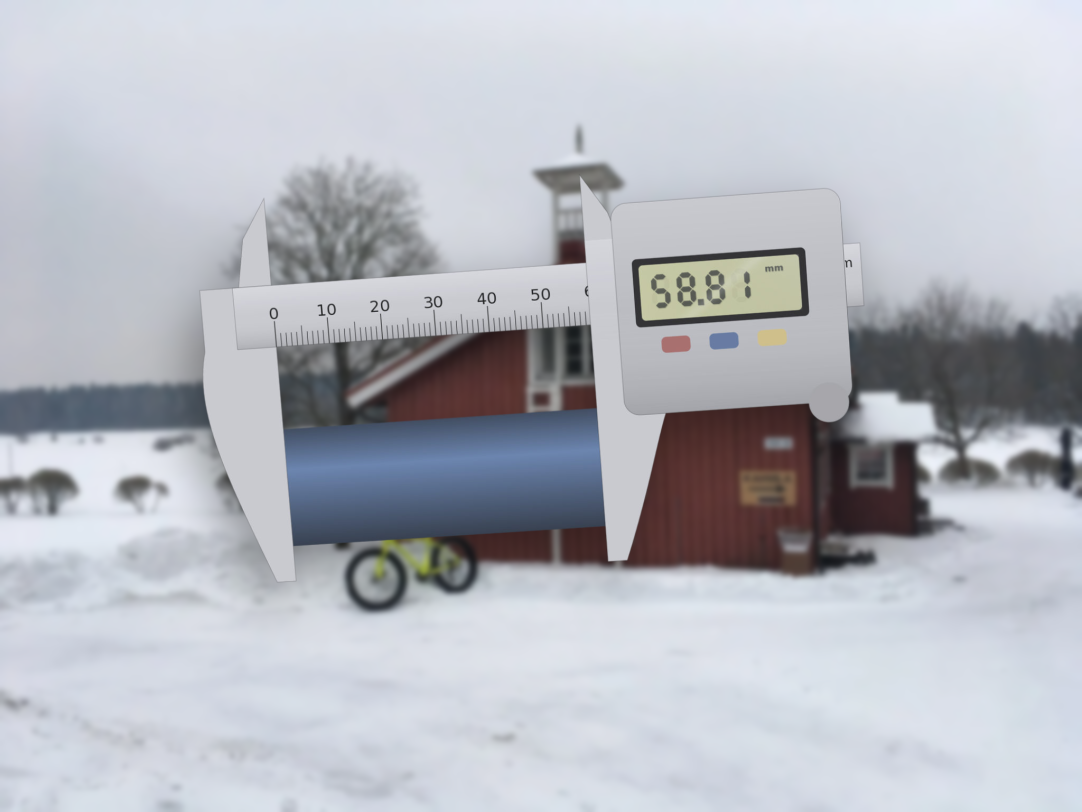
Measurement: 58.81 mm
